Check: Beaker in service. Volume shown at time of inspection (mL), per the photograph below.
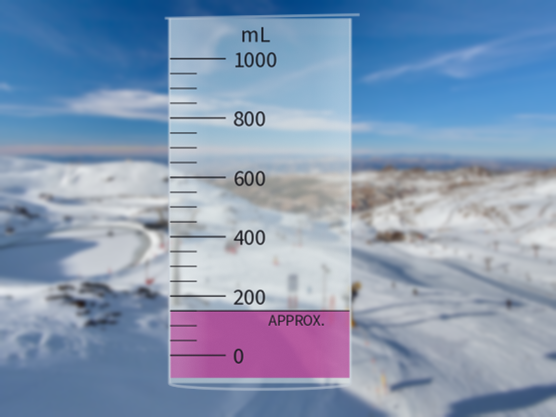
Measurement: 150 mL
